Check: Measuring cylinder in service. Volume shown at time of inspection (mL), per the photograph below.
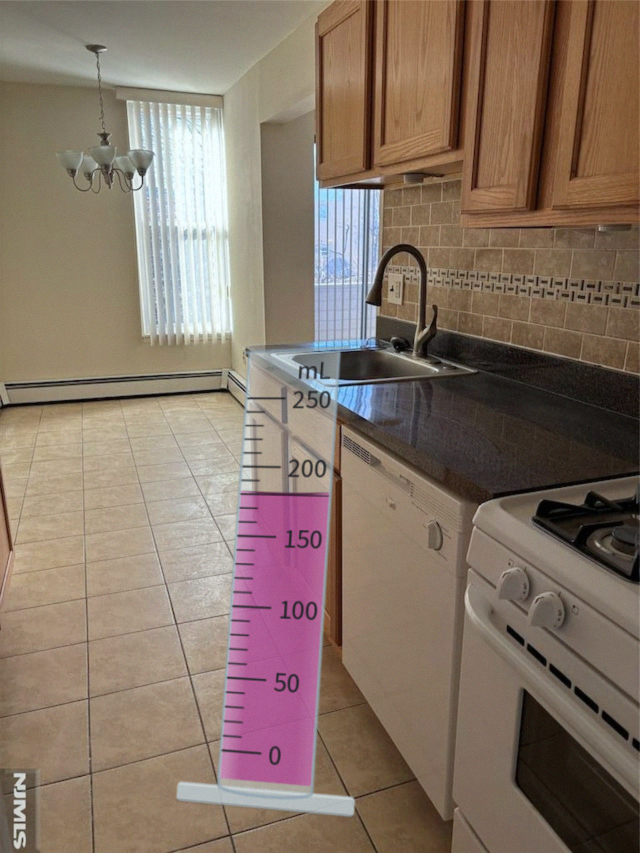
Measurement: 180 mL
